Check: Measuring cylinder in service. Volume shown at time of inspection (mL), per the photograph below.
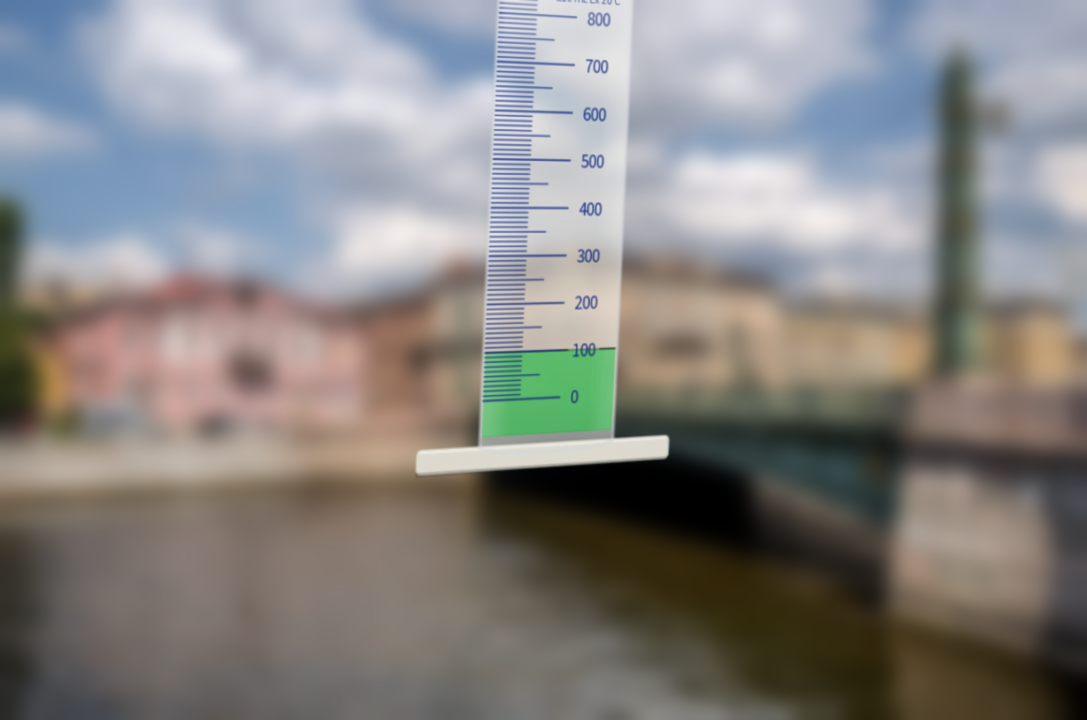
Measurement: 100 mL
